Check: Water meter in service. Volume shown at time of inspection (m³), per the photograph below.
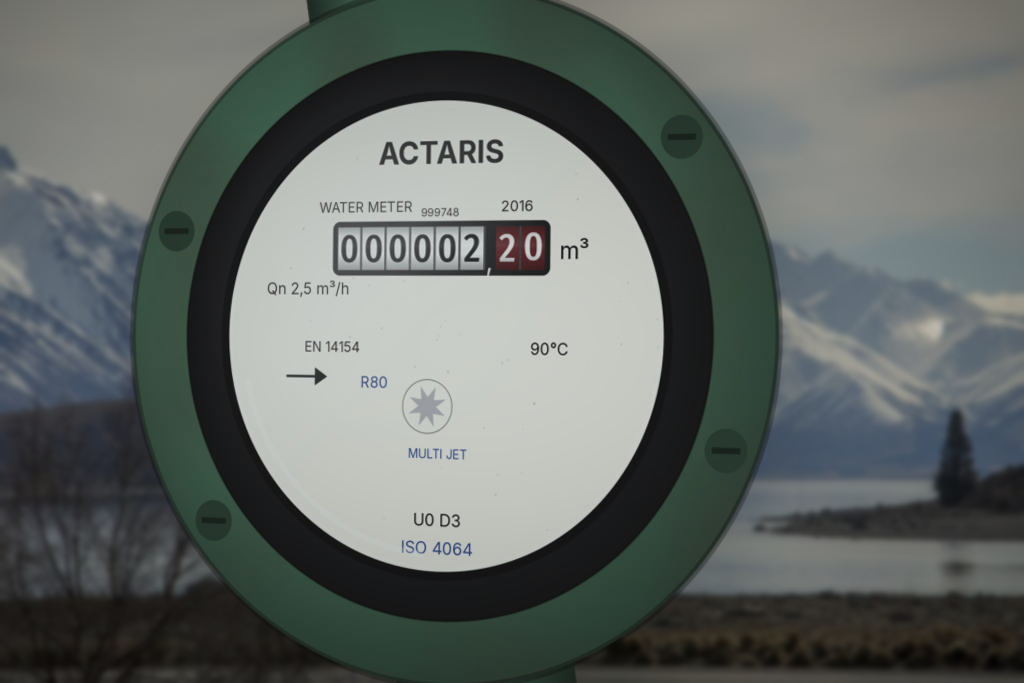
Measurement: 2.20 m³
